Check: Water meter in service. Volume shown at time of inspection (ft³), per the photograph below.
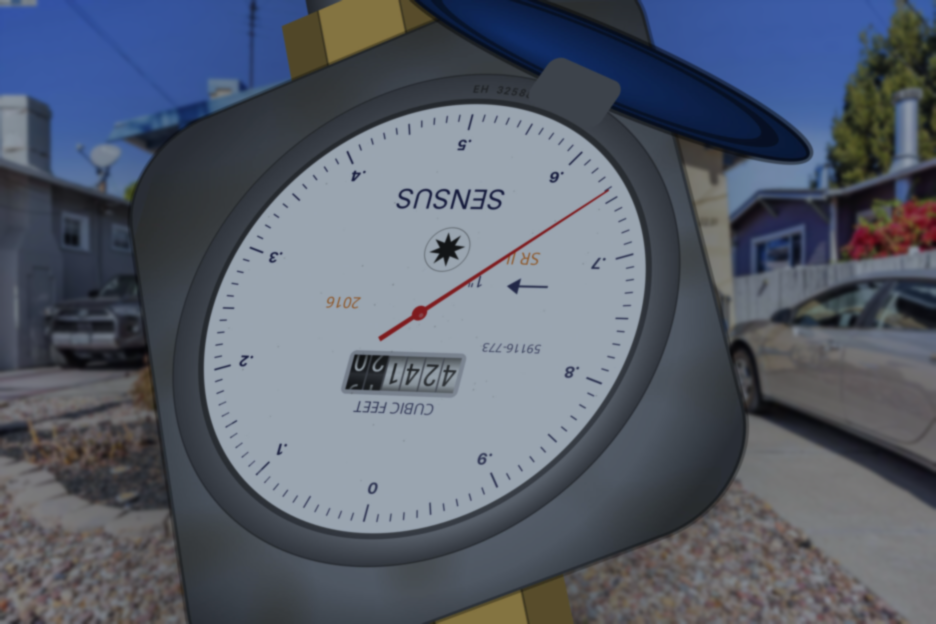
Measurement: 424119.64 ft³
